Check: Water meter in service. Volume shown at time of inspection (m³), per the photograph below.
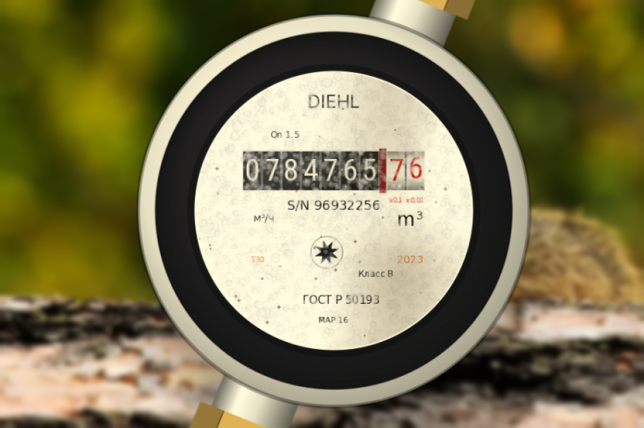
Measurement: 784765.76 m³
